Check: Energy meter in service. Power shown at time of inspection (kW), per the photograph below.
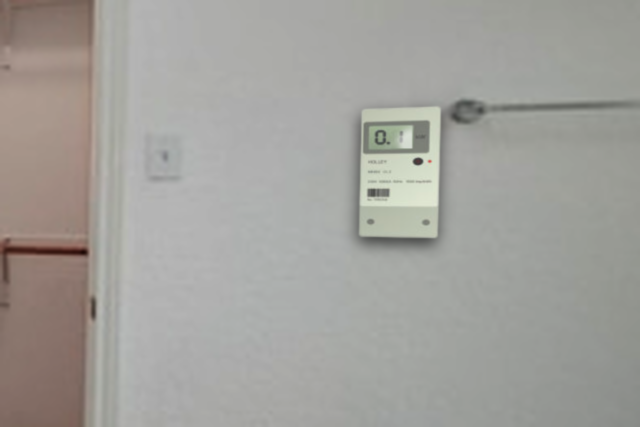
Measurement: 0.1 kW
